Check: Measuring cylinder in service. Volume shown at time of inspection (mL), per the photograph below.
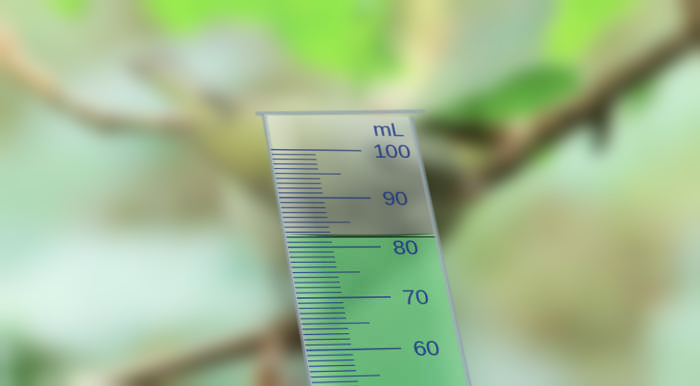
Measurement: 82 mL
